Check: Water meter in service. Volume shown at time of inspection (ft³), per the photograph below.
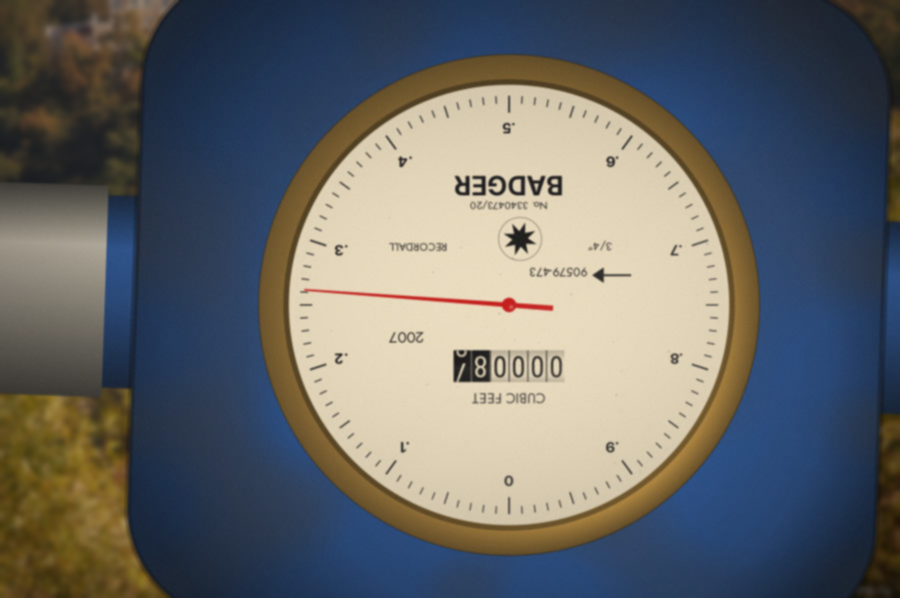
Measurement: 87.26 ft³
